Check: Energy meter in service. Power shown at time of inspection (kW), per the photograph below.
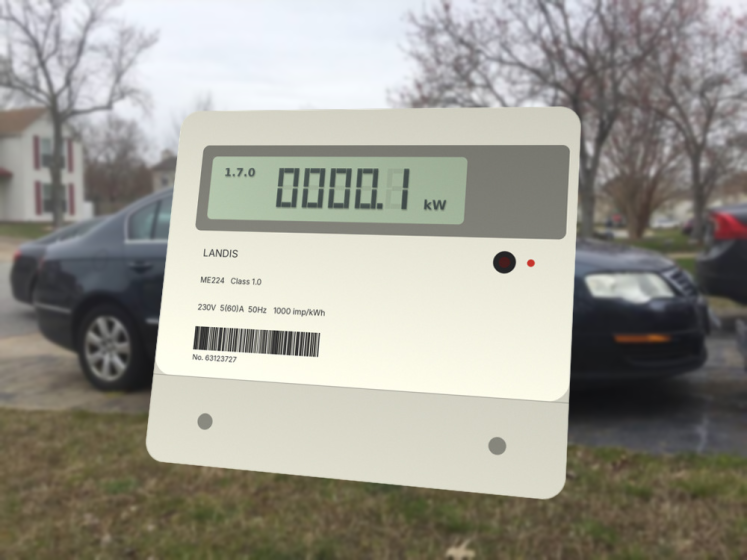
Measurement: 0.1 kW
